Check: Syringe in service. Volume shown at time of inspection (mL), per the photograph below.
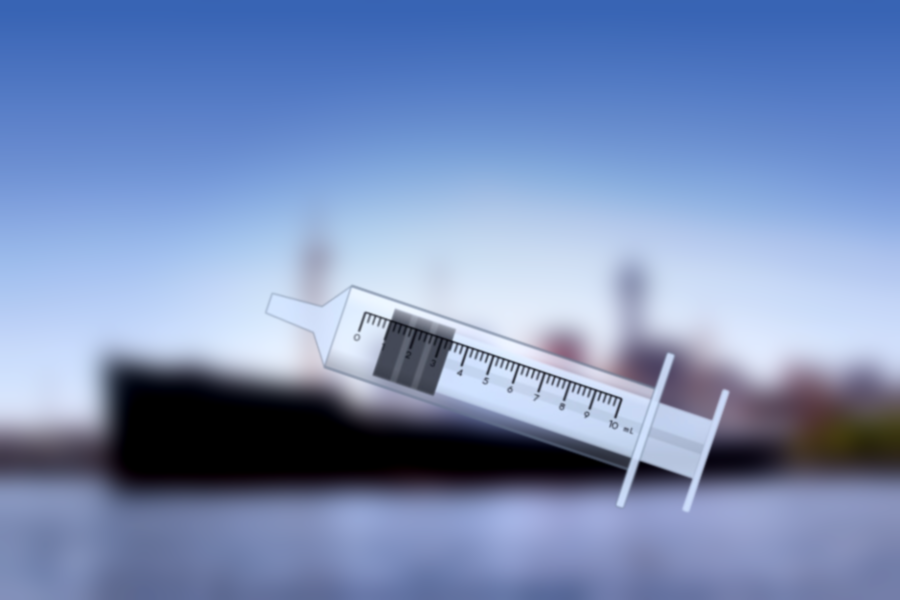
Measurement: 1 mL
